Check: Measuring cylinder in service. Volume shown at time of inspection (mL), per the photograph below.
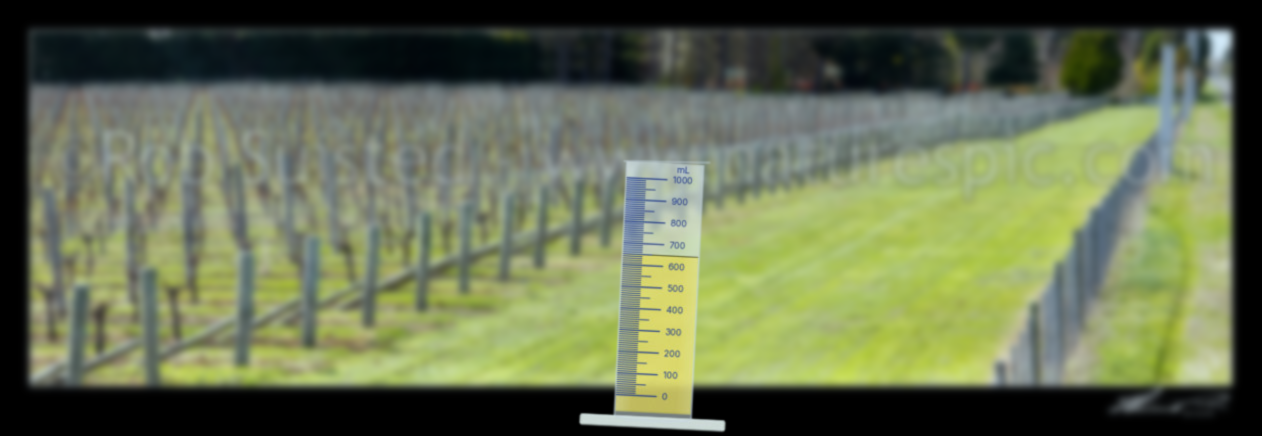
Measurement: 650 mL
